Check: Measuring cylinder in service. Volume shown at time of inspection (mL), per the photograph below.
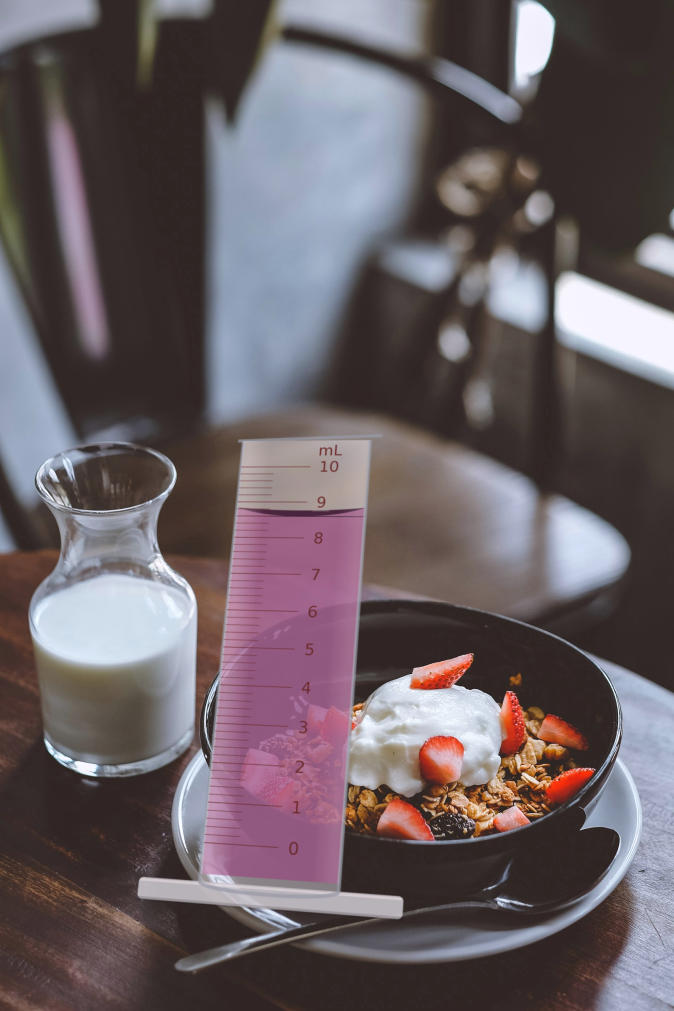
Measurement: 8.6 mL
